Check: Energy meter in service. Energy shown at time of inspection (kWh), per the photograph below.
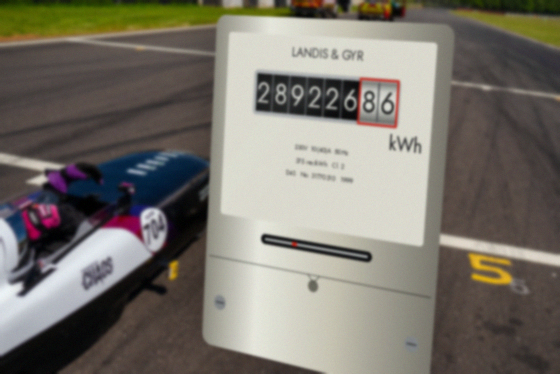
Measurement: 289226.86 kWh
